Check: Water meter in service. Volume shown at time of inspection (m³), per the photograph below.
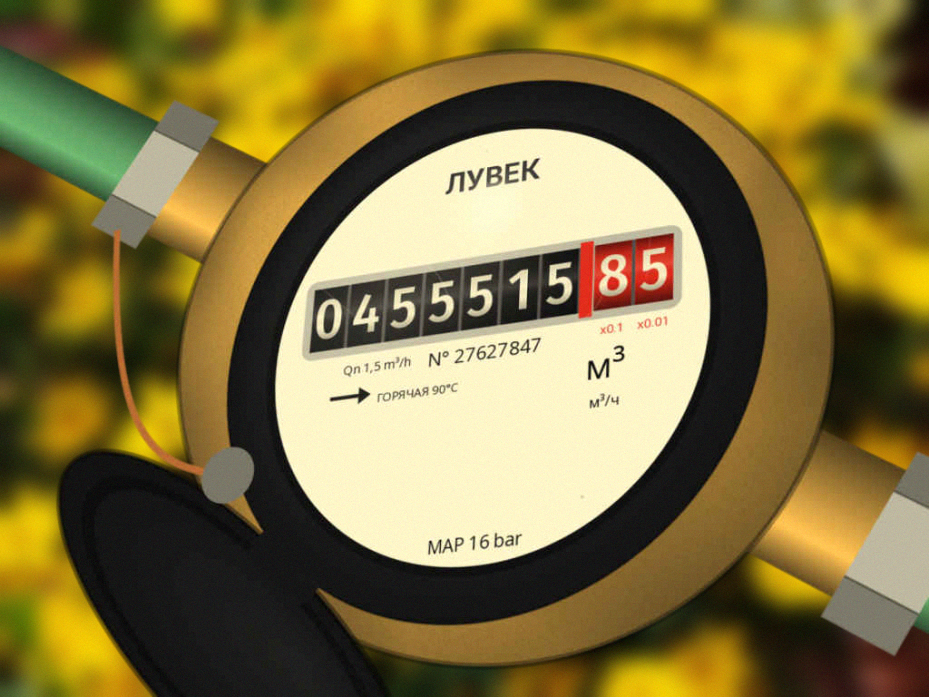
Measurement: 455515.85 m³
